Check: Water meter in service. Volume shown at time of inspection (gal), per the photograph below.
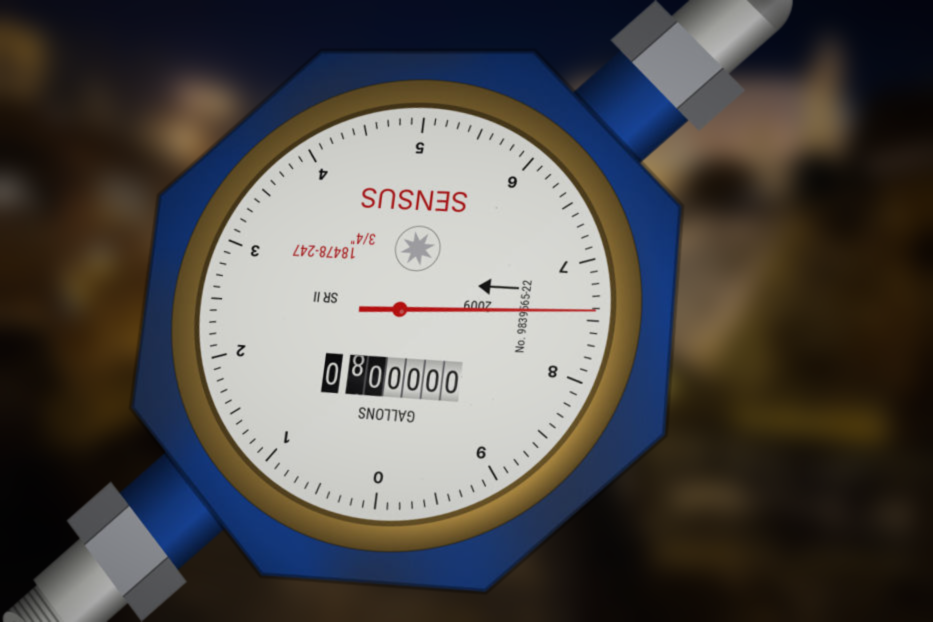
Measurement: 77.4 gal
